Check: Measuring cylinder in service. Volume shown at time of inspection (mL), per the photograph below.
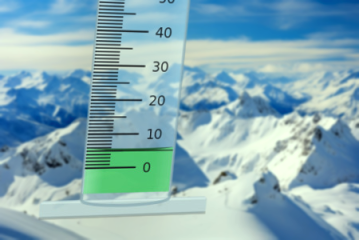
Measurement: 5 mL
